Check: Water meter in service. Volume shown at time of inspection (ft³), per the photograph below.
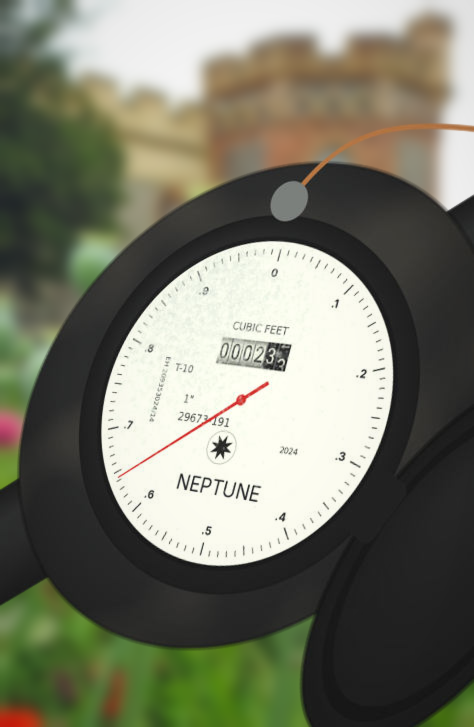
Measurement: 232.64 ft³
